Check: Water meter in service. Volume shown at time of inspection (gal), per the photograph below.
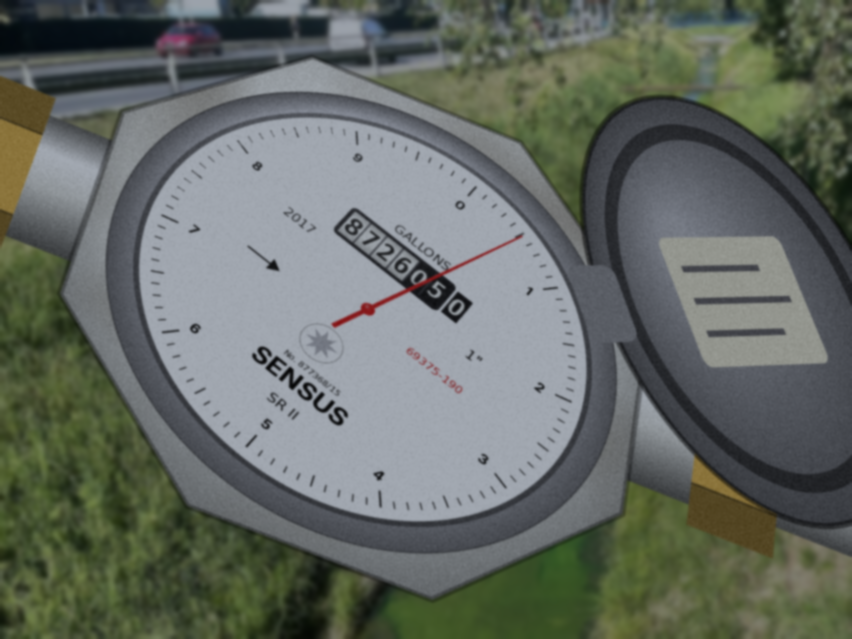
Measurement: 8726050.5 gal
